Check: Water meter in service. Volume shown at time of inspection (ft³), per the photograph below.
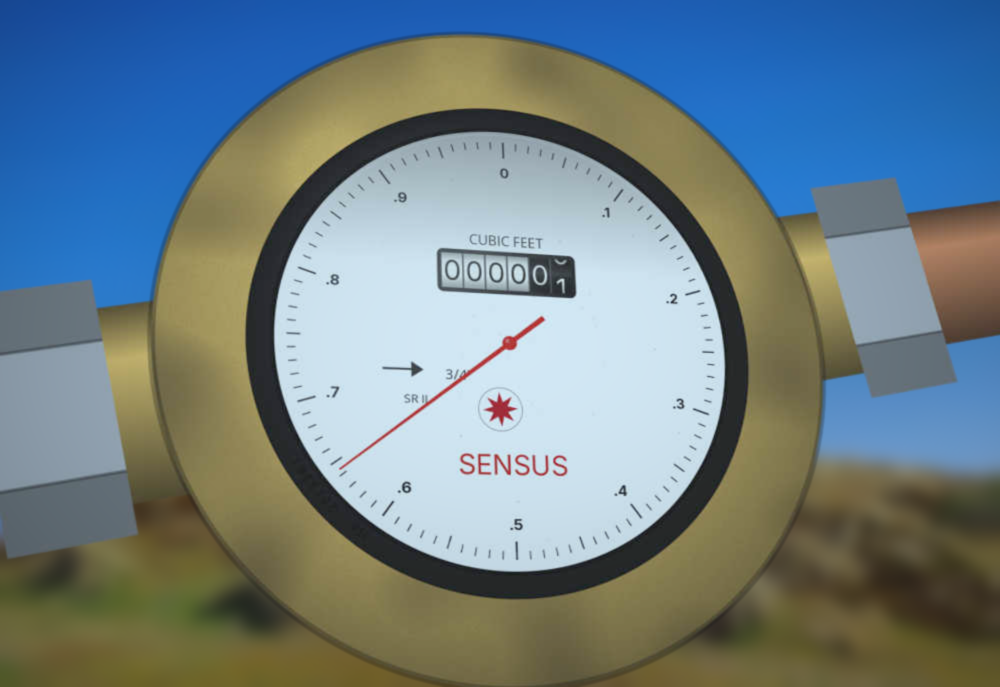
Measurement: 0.64 ft³
